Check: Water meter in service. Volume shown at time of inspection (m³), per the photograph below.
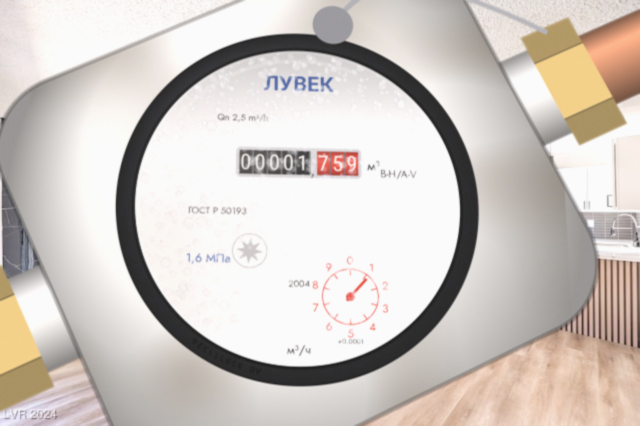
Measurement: 1.7591 m³
